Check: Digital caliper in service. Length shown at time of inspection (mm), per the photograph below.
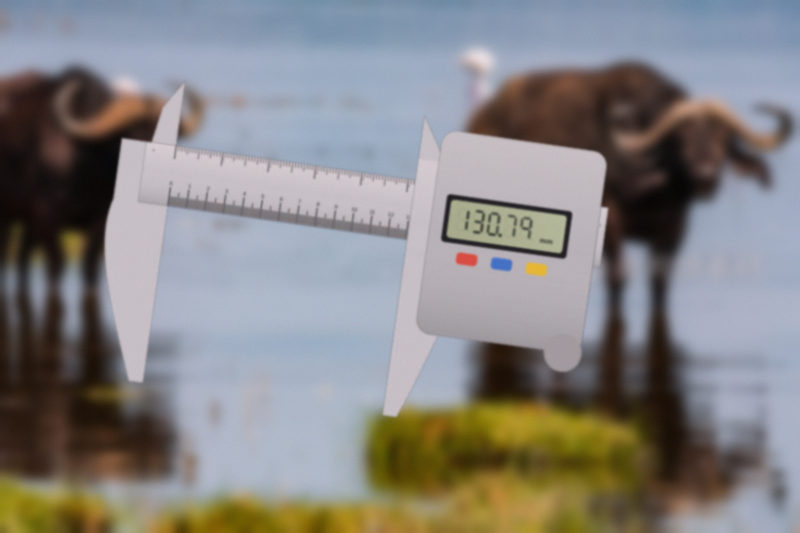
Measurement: 130.79 mm
